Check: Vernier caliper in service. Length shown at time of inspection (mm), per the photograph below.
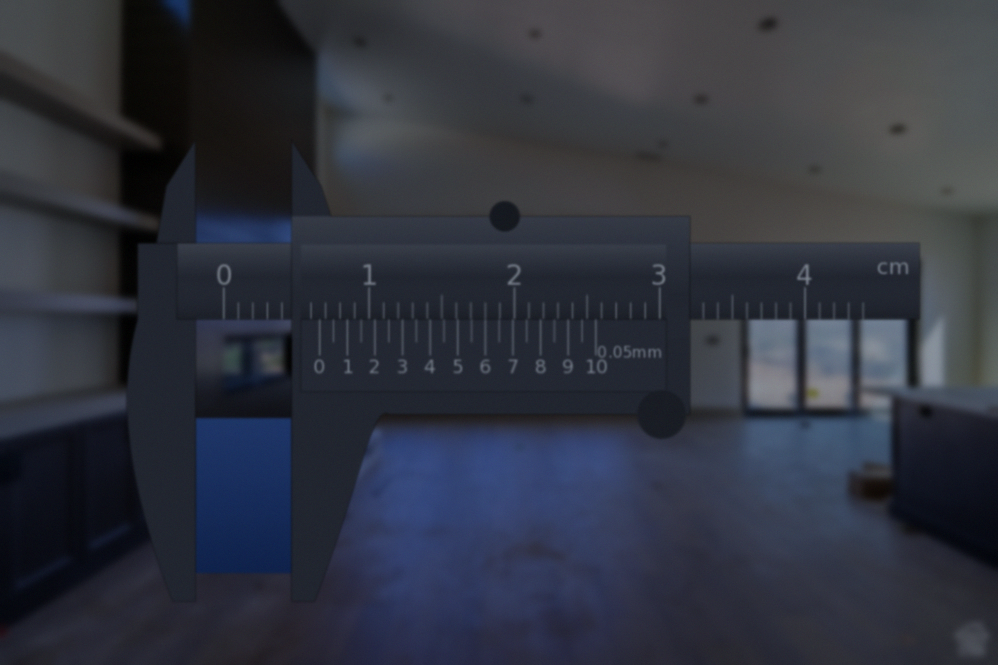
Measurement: 6.6 mm
